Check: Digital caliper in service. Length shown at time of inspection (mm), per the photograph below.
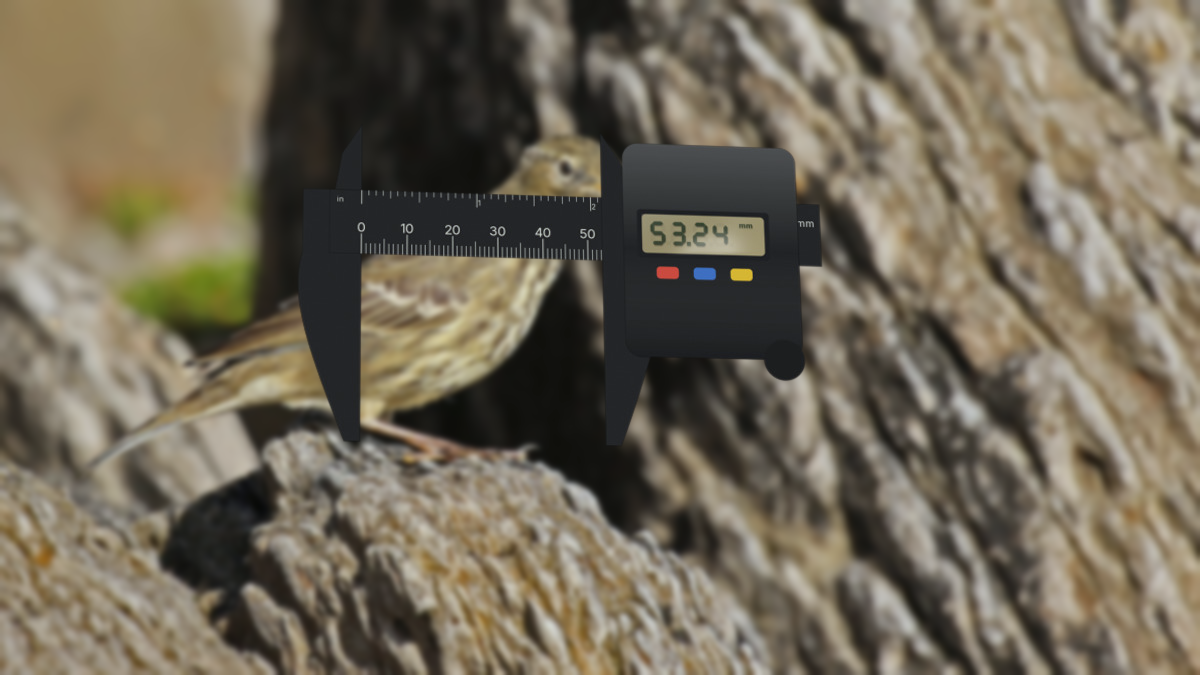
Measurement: 53.24 mm
